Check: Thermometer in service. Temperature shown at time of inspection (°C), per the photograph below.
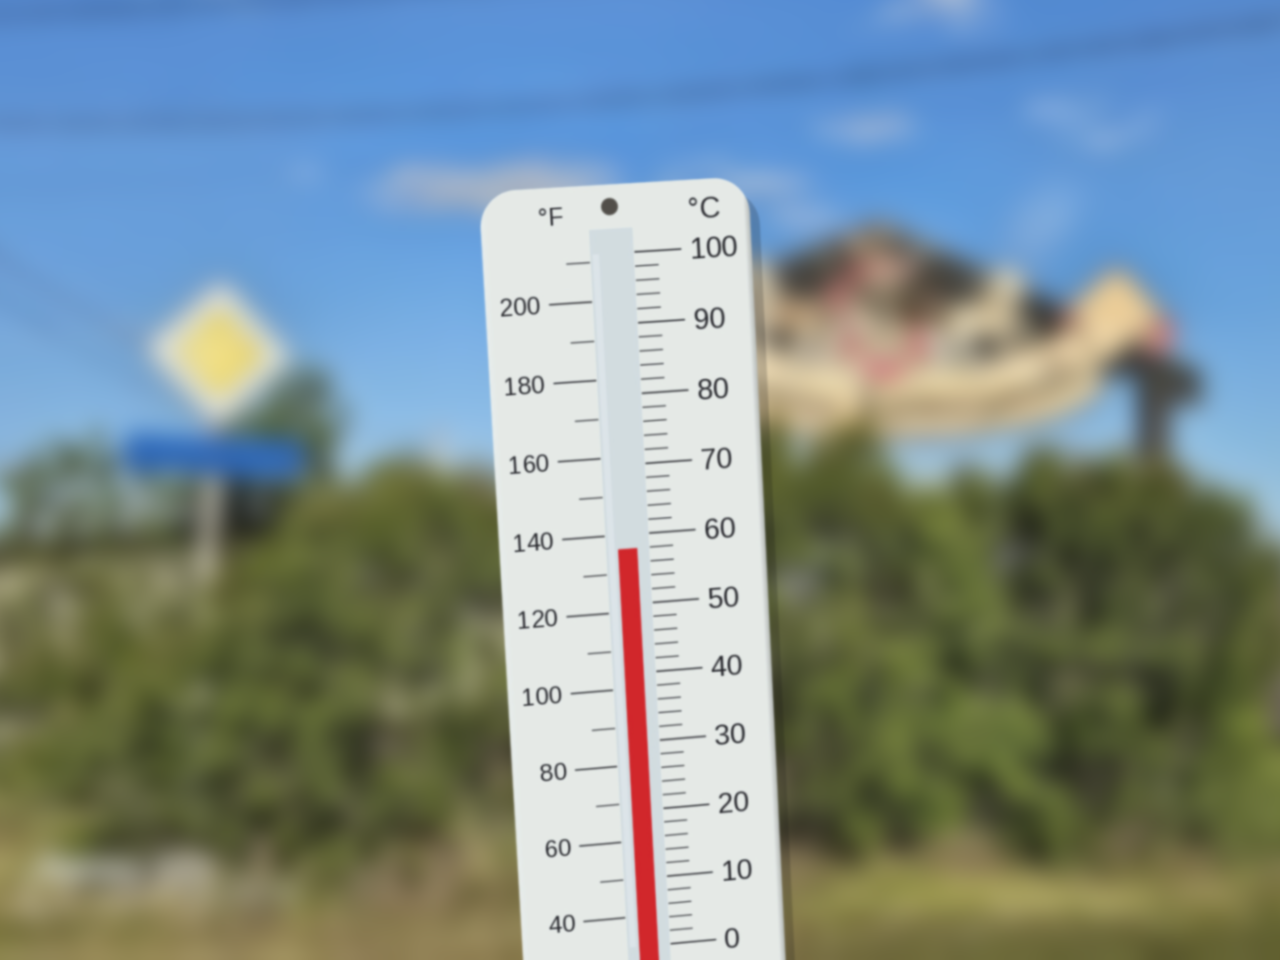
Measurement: 58 °C
